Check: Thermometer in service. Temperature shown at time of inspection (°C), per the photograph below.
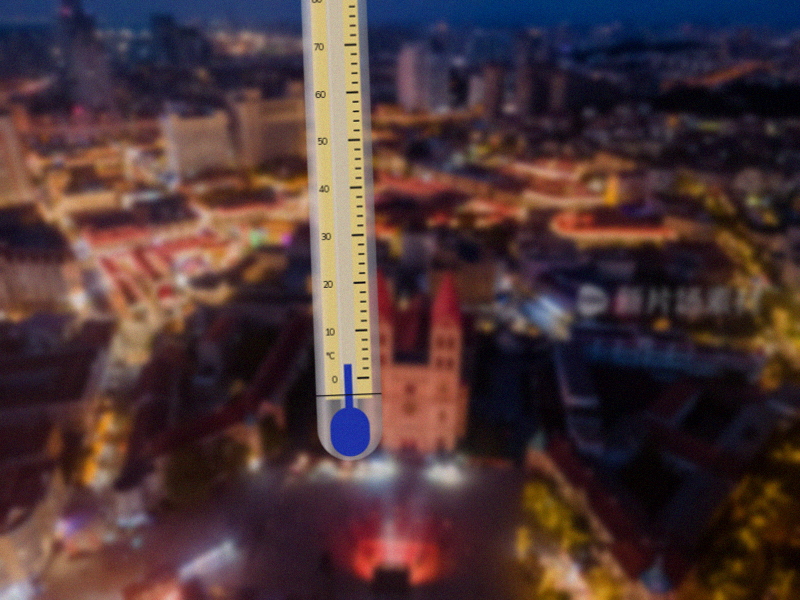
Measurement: 3 °C
